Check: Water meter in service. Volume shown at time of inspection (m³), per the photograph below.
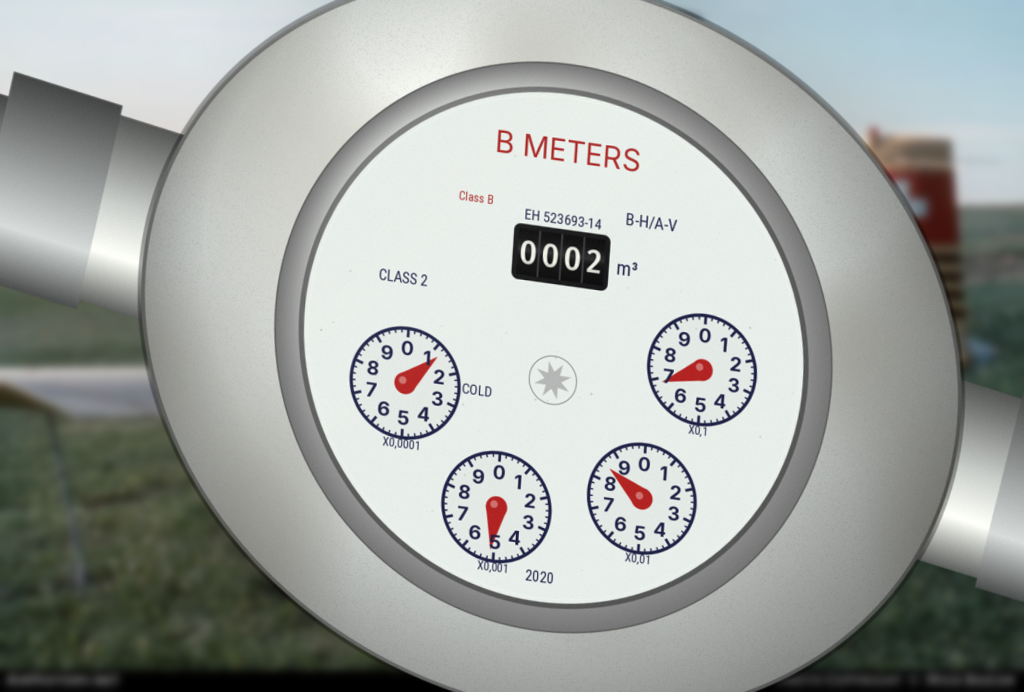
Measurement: 2.6851 m³
